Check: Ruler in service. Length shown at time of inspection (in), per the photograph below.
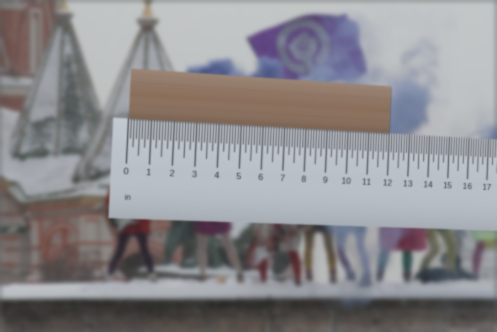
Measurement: 12 in
